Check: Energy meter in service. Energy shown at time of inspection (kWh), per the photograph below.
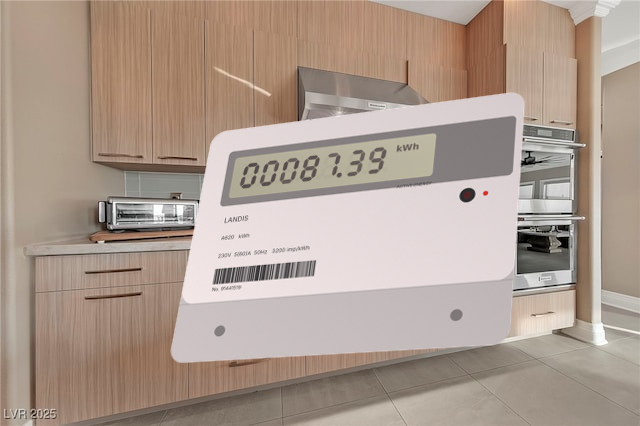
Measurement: 87.39 kWh
